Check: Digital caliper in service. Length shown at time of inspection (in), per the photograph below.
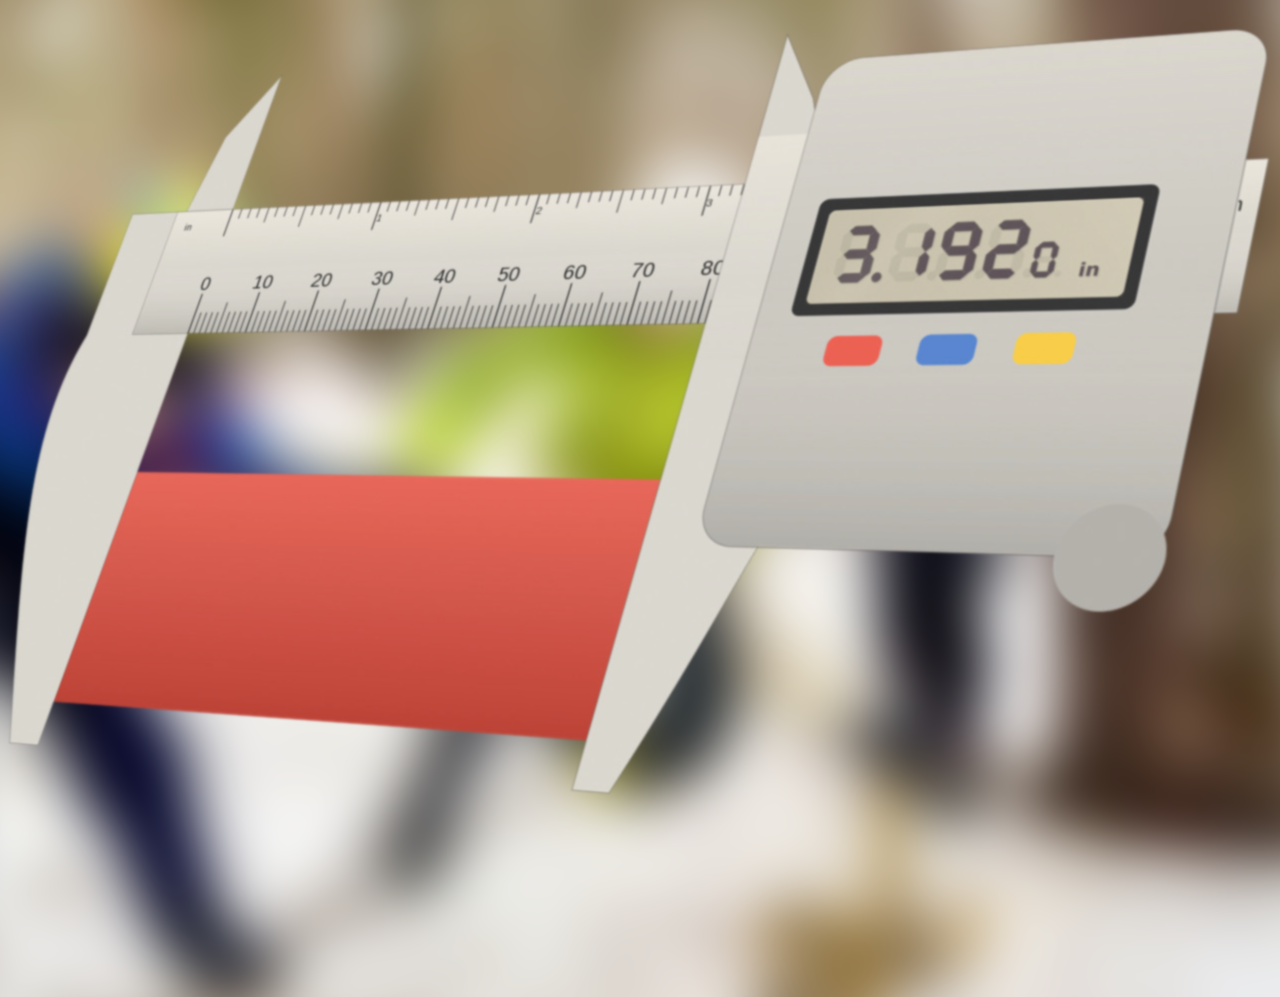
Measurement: 3.1920 in
